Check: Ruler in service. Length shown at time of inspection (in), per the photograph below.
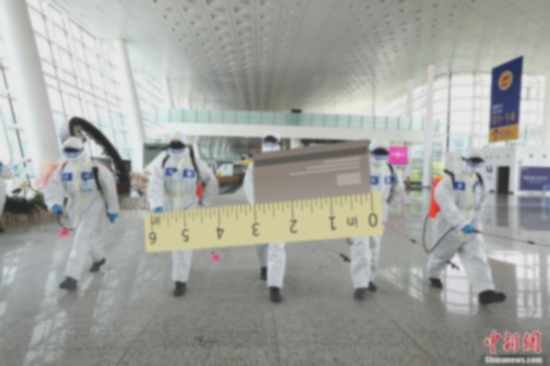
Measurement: 3 in
